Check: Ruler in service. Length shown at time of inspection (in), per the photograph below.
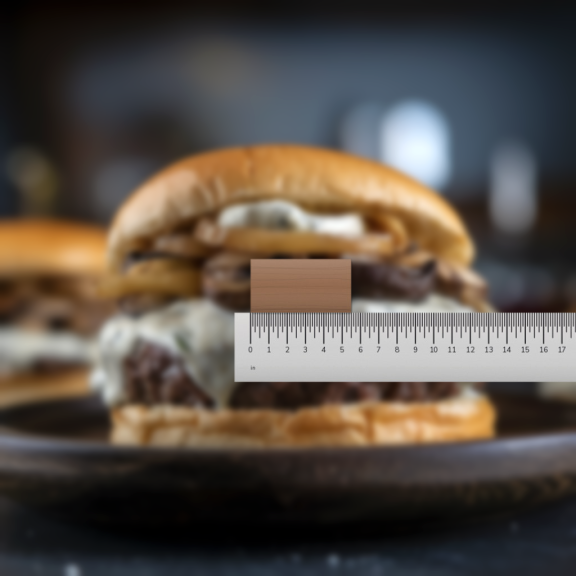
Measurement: 5.5 in
